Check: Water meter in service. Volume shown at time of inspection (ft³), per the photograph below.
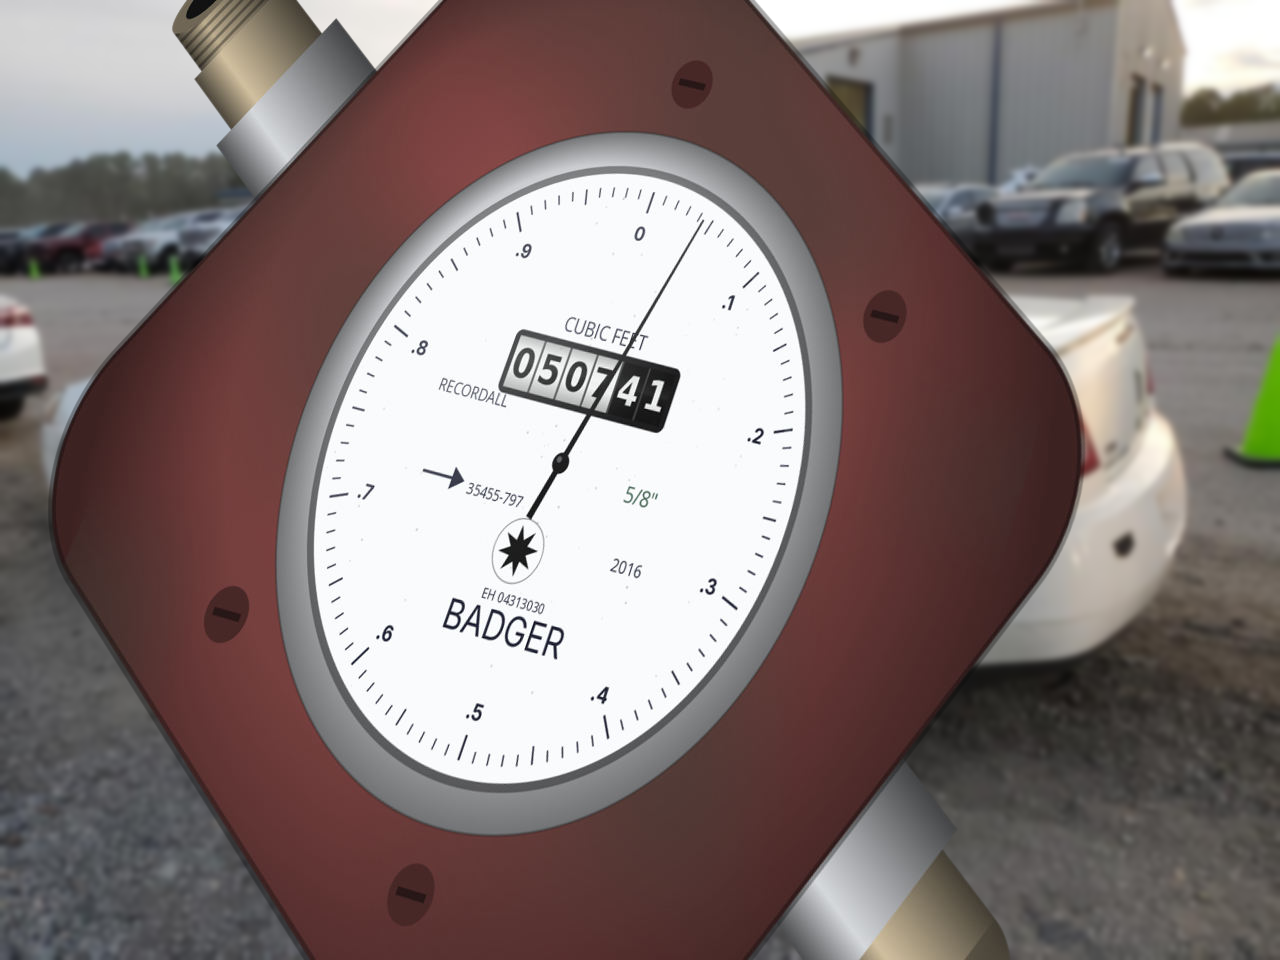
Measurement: 50741.04 ft³
